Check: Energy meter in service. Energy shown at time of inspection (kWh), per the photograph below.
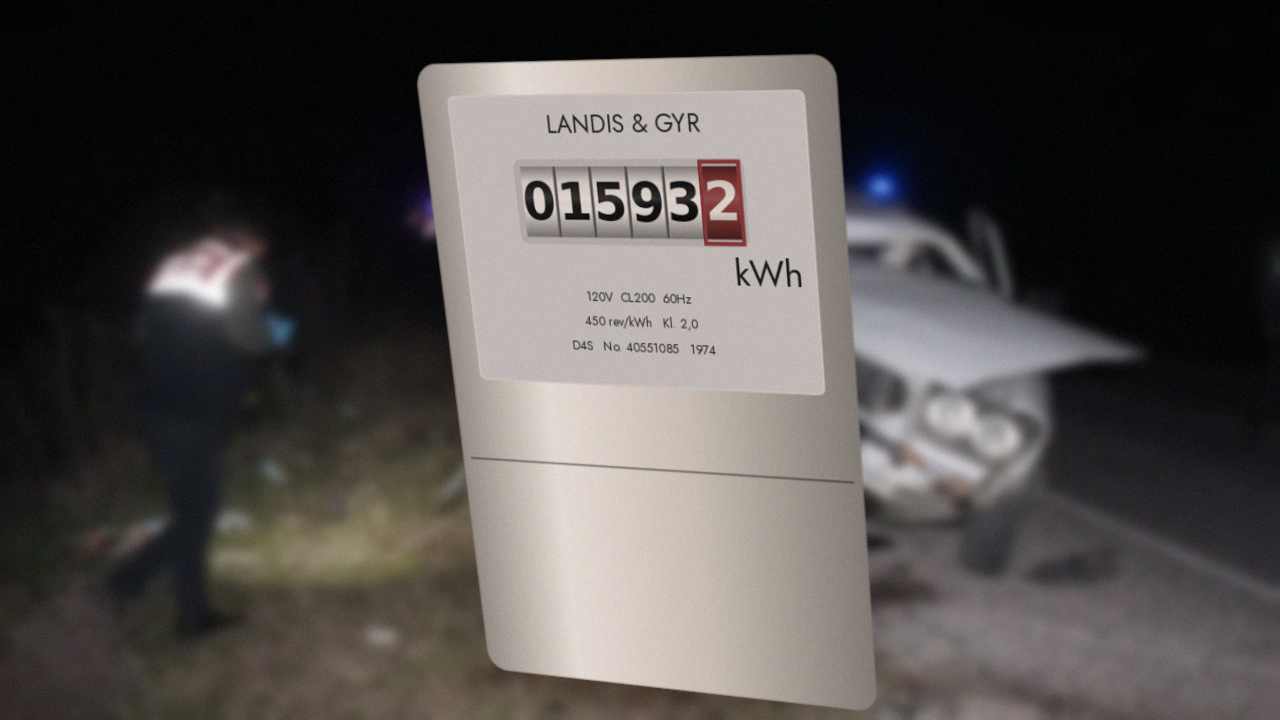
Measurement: 1593.2 kWh
